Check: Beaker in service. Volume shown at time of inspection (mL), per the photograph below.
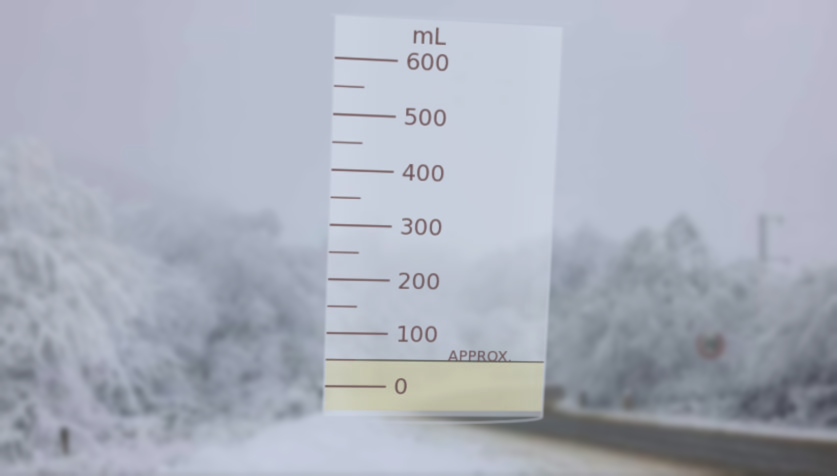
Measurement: 50 mL
